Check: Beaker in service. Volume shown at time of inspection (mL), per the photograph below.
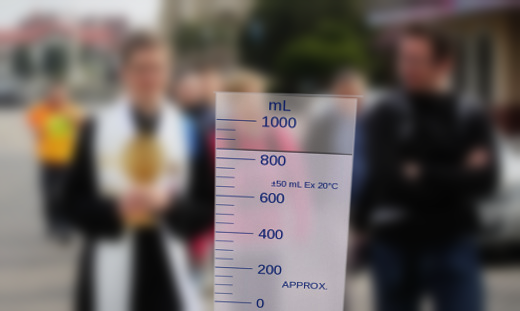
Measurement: 850 mL
